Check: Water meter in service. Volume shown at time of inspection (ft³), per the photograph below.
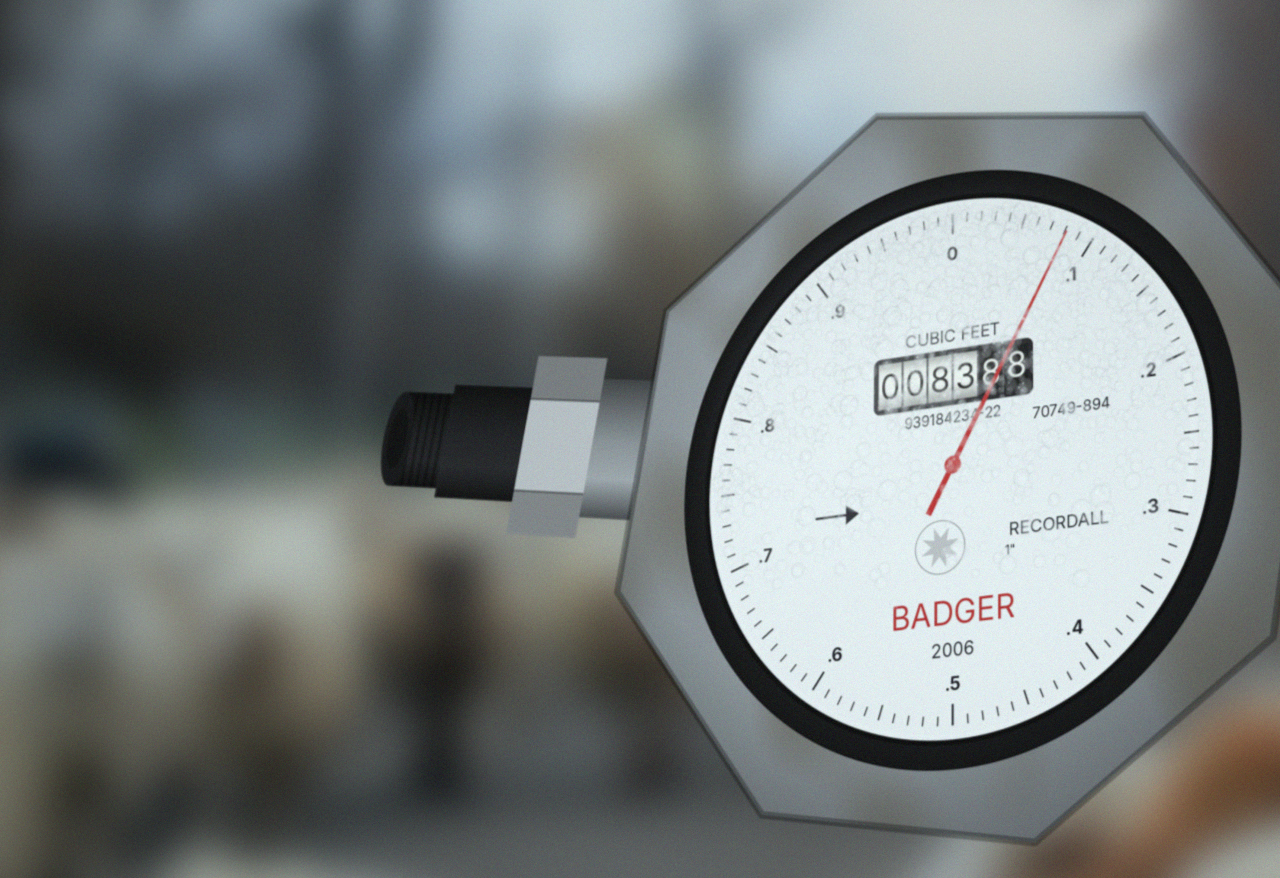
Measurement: 8388.08 ft³
